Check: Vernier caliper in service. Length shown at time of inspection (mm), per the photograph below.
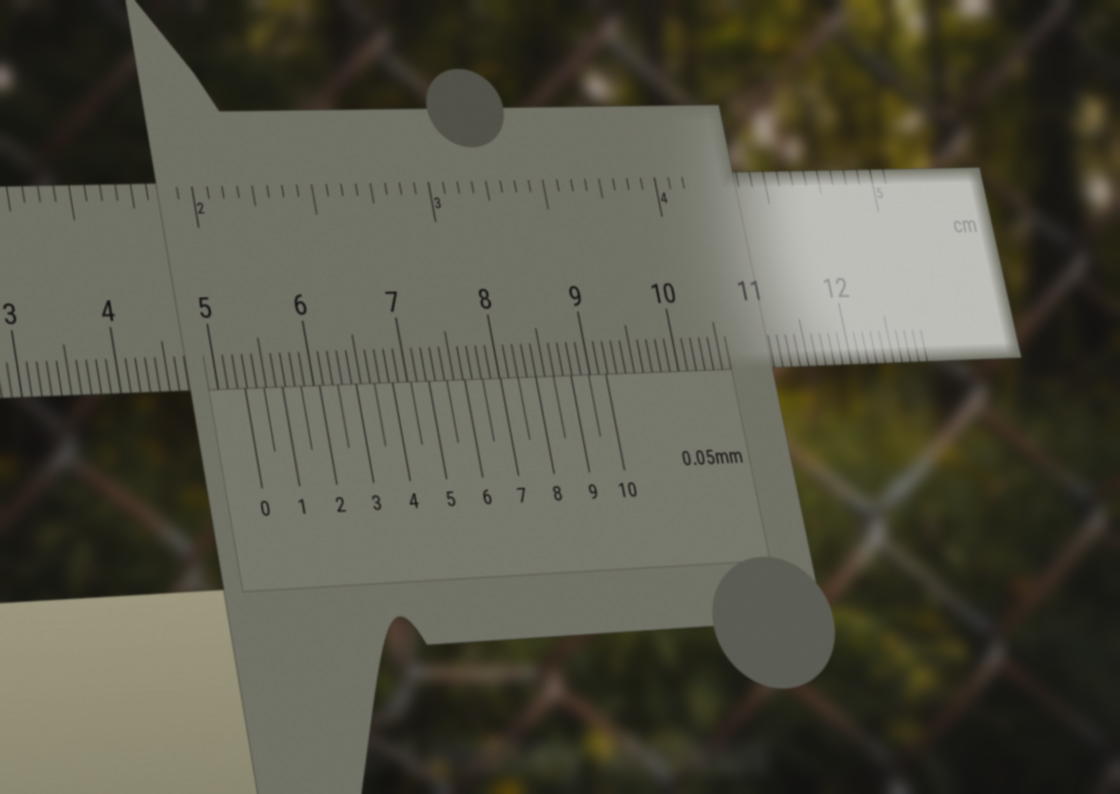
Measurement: 52.8 mm
